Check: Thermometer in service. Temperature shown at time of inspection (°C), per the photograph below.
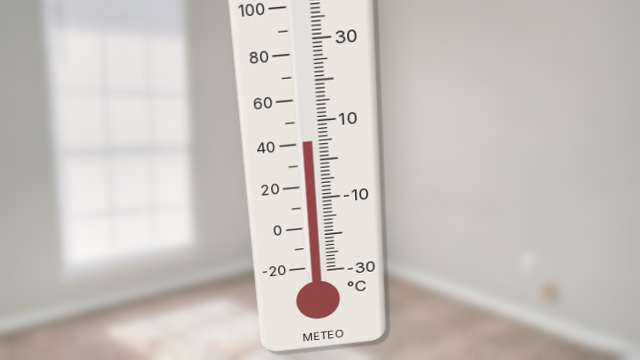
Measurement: 5 °C
